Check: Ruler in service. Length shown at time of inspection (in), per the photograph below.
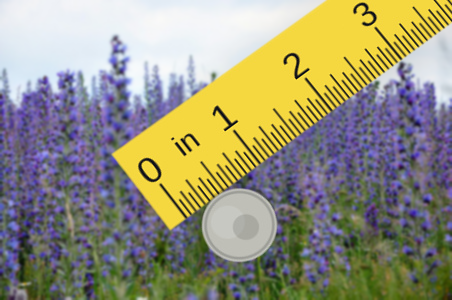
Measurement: 0.8125 in
